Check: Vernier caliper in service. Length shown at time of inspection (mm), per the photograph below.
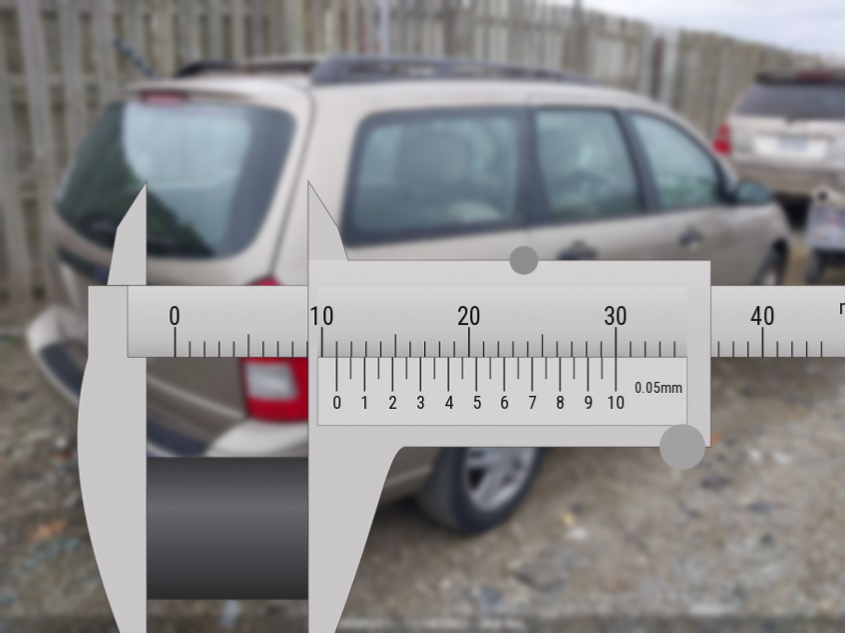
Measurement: 11.0 mm
